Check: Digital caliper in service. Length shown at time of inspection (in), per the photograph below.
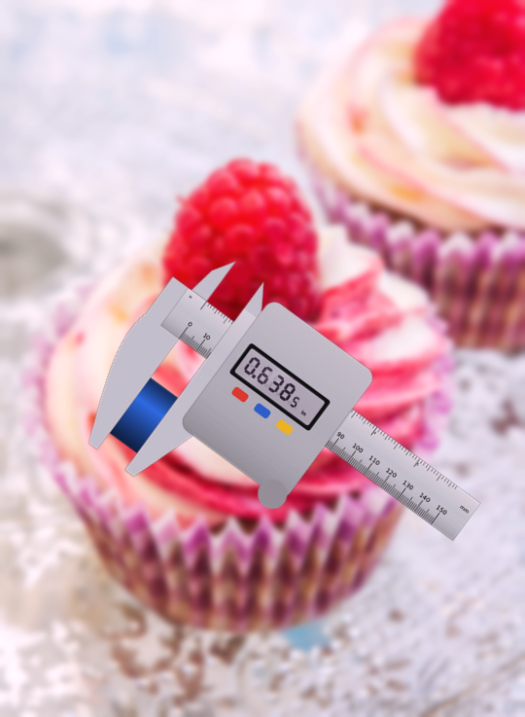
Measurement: 0.6385 in
